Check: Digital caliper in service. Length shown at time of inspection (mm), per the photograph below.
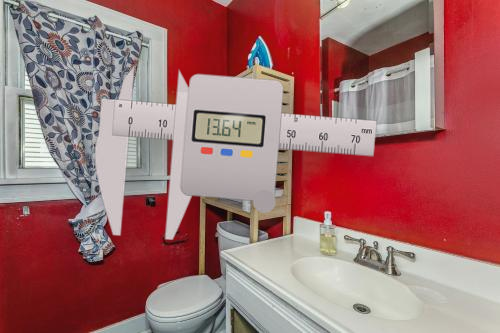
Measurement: 13.64 mm
